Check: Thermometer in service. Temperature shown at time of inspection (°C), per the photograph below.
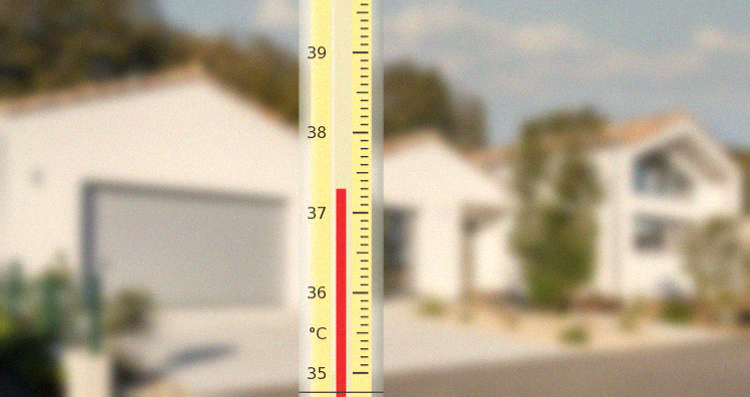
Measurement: 37.3 °C
